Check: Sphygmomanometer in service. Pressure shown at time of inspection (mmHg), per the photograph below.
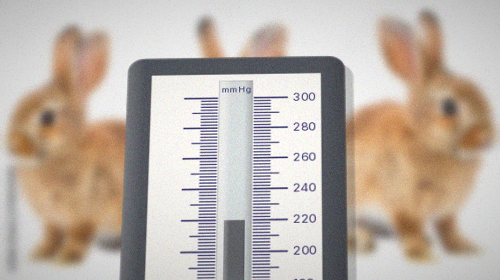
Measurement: 220 mmHg
